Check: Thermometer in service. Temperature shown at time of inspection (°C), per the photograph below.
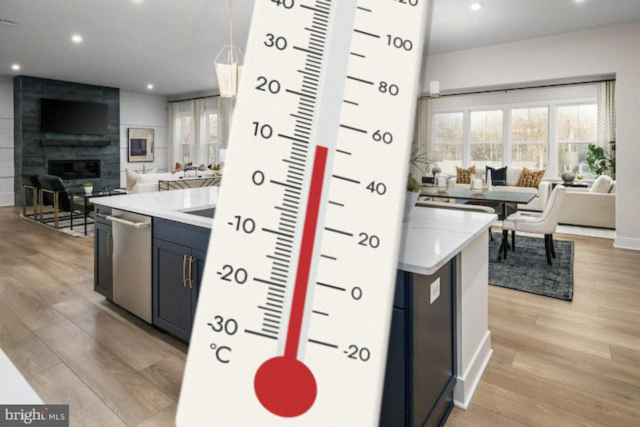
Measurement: 10 °C
